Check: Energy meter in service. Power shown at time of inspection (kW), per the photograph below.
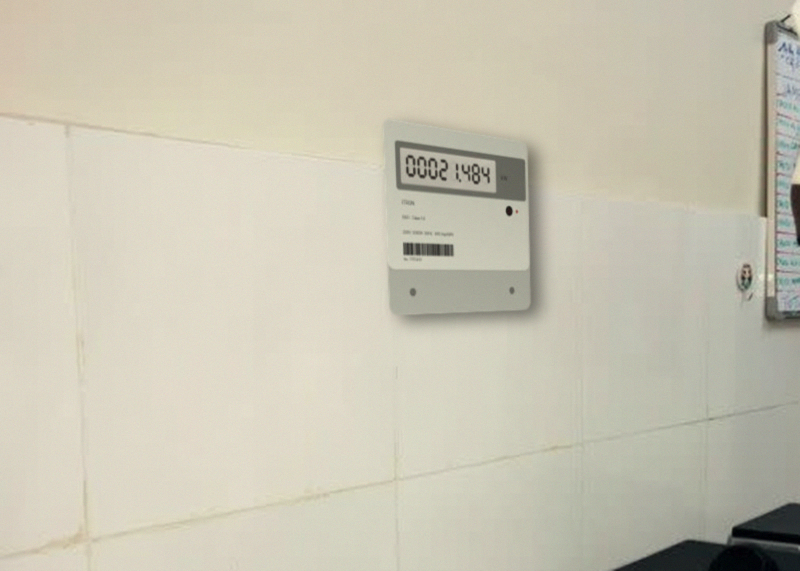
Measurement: 21.484 kW
